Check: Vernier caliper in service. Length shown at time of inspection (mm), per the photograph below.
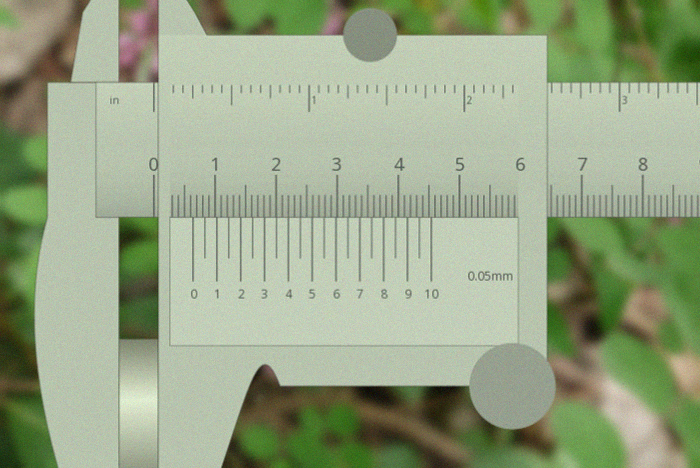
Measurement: 6.4 mm
